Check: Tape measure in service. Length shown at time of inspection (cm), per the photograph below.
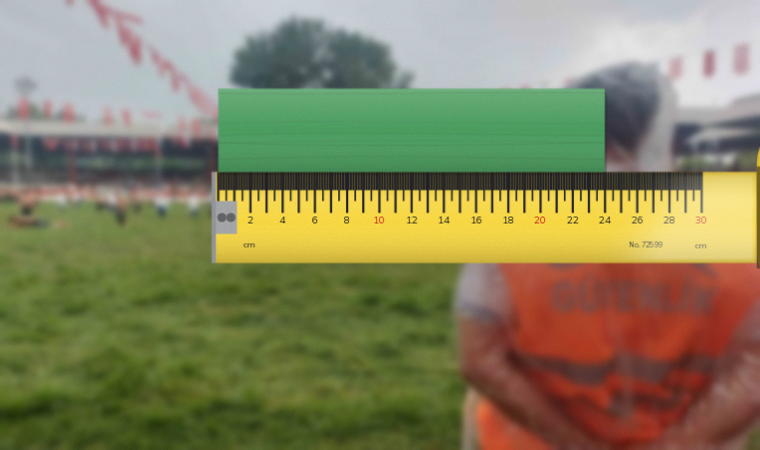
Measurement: 24 cm
